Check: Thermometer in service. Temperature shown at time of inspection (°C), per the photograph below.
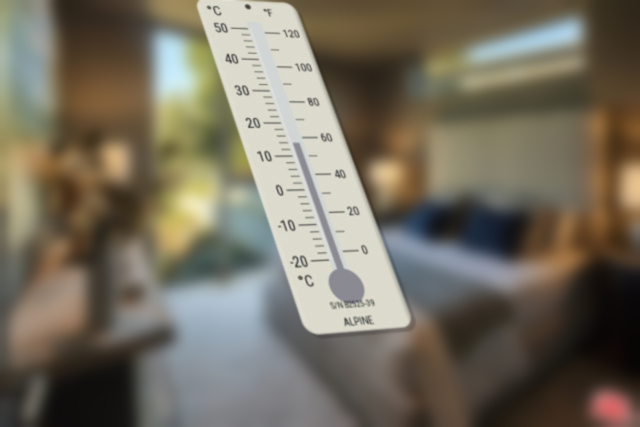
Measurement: 14 °C
